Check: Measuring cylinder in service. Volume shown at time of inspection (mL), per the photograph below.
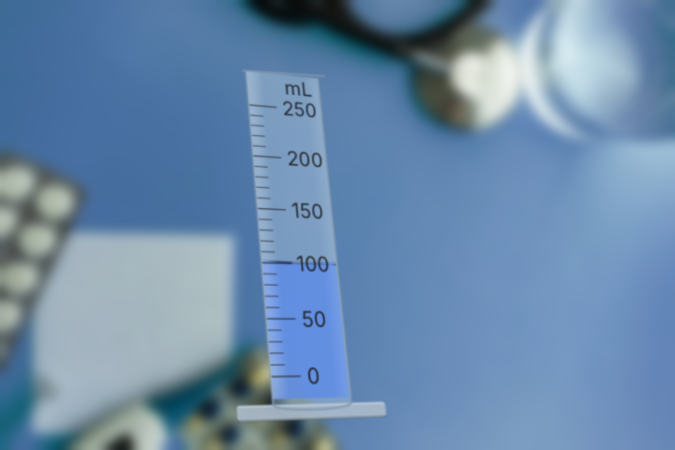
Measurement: 100 mL
